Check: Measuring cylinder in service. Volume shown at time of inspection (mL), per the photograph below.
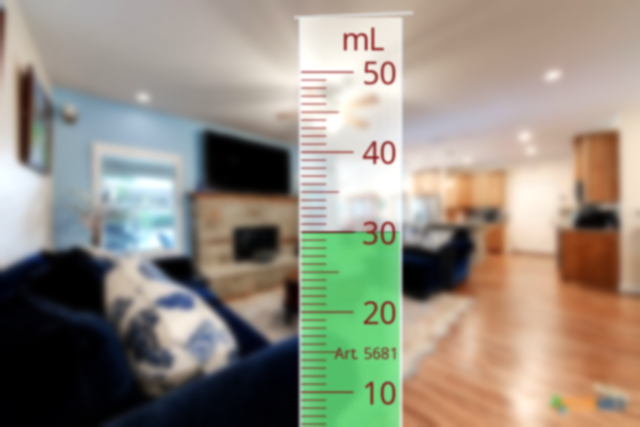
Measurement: 30 mL
